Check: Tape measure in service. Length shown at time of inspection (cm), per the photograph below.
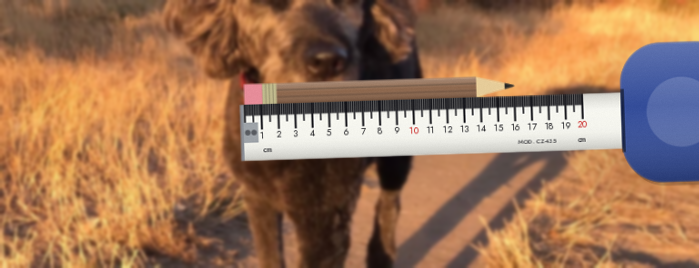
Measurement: 16 cm
